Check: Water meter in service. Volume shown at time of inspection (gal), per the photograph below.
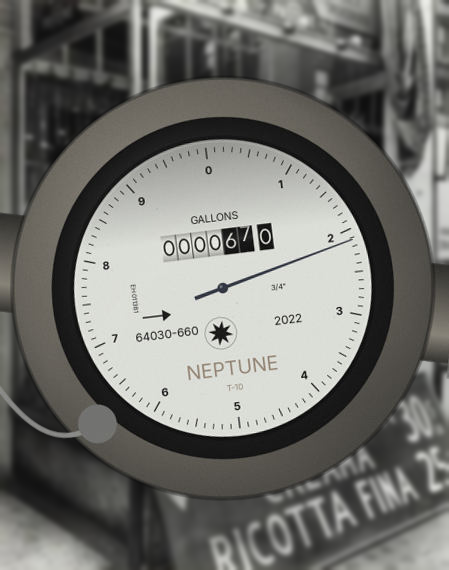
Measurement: 672.1 gal
